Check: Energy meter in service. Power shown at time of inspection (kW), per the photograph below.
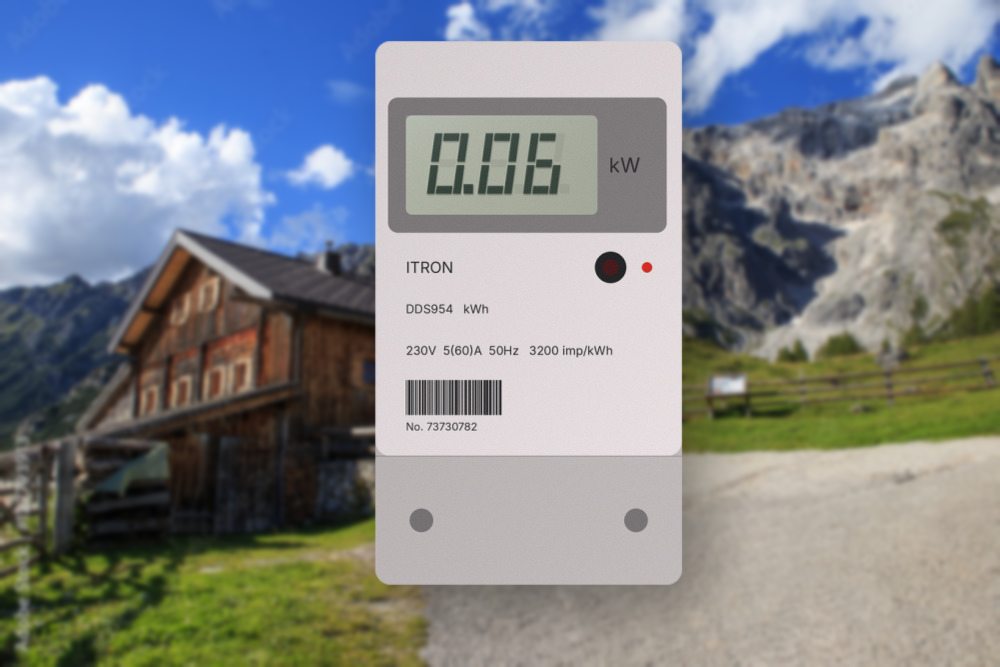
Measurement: 0.06 kW
